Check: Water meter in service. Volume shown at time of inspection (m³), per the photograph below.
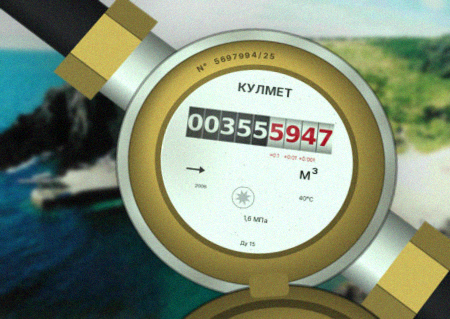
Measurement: 355.5947 m³
